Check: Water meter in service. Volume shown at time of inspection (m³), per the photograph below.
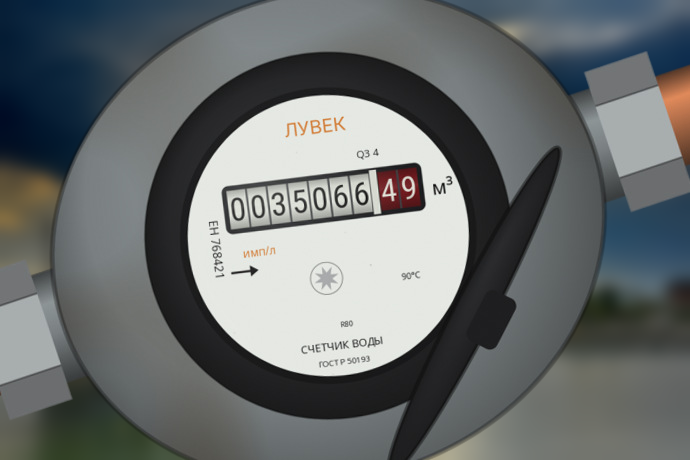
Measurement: 35066.49 m³
